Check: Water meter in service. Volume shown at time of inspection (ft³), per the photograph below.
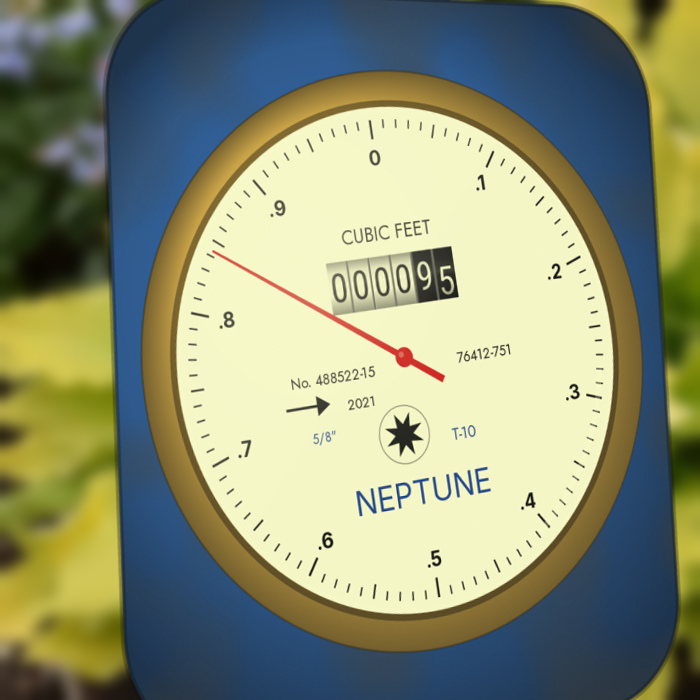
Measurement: 94.84 ft³
